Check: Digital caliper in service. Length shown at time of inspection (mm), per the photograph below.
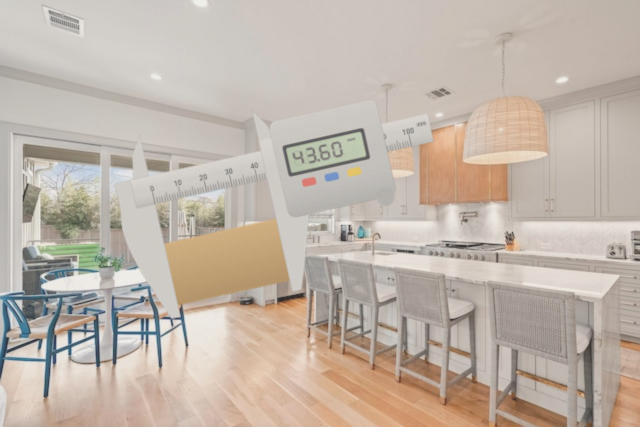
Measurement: 43.60 mm
